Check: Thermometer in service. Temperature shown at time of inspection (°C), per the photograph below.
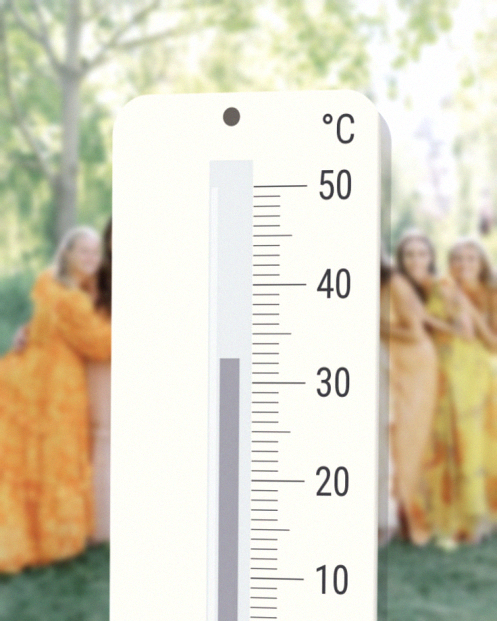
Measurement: 32.5 °C
